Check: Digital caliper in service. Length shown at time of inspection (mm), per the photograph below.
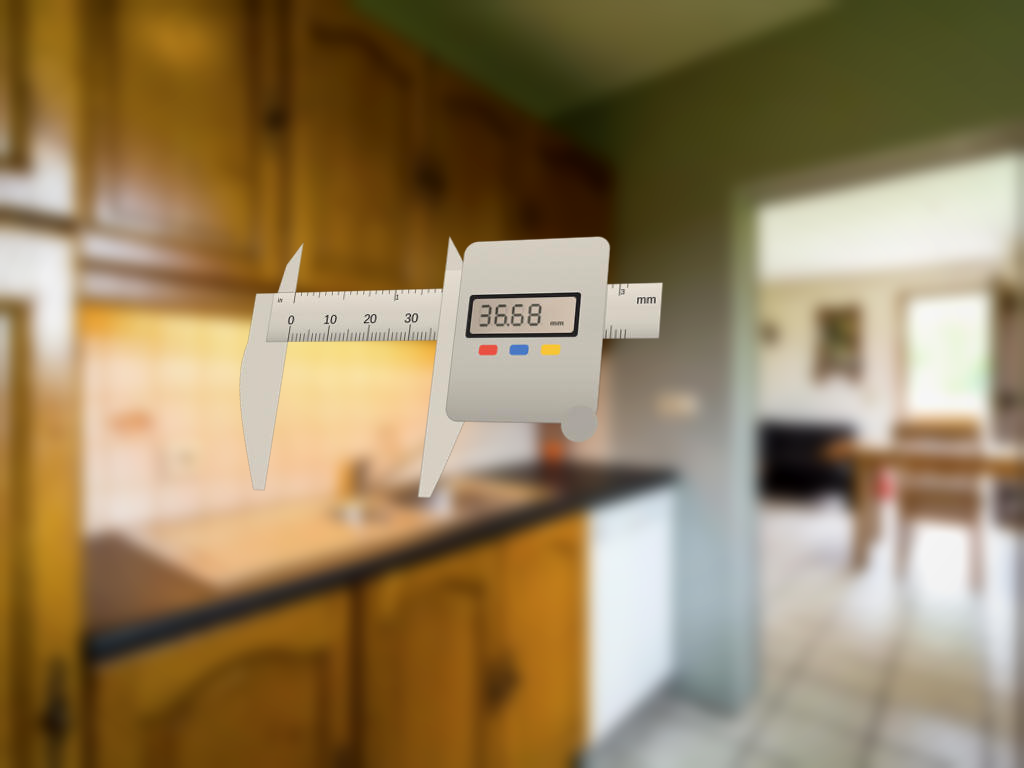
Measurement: 36.68 mm
